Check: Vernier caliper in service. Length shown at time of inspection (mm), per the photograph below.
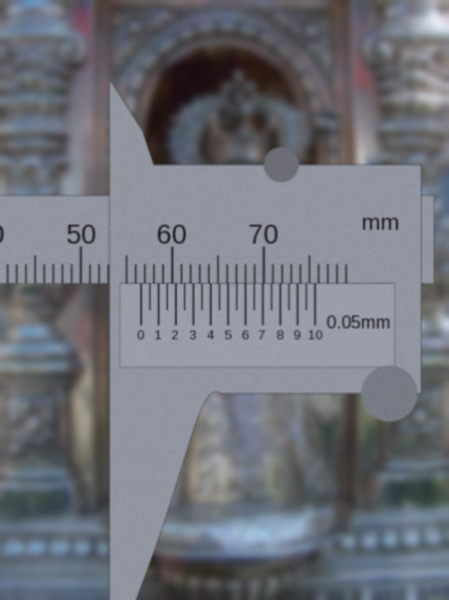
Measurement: 56.6 mm
